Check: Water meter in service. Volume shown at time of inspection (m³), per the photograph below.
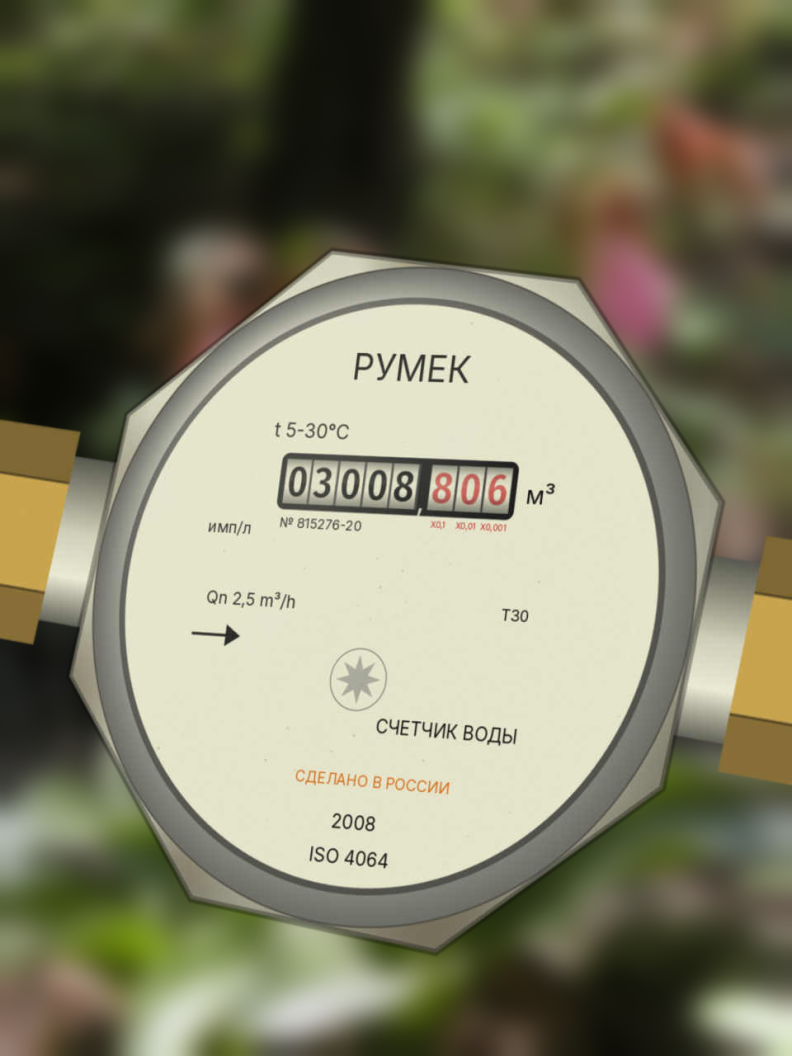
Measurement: 3008.806 m³
